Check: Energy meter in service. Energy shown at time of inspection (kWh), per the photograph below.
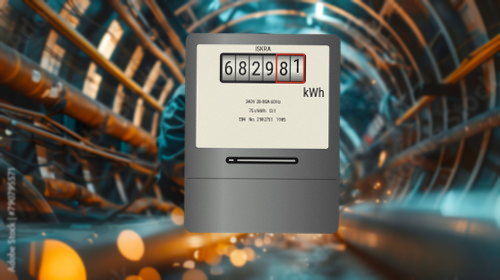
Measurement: 6829.81 kWh
